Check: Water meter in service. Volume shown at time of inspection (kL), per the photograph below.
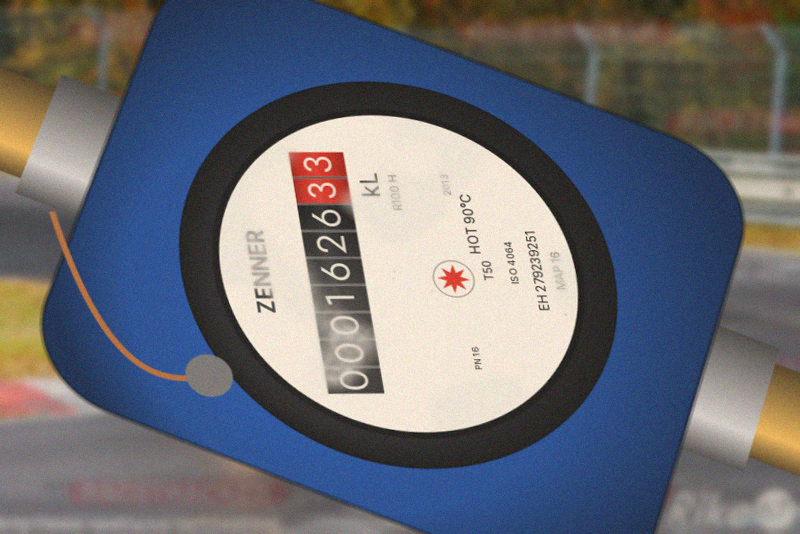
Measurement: 1626.33 kL
